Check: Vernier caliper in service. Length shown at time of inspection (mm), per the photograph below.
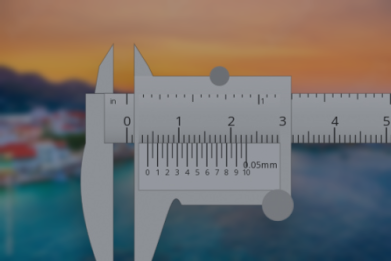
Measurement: 4.0 mm
